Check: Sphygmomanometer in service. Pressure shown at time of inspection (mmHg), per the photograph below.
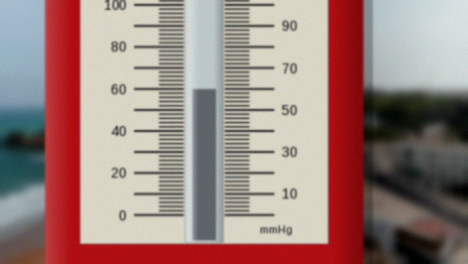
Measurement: 60 mmHg
